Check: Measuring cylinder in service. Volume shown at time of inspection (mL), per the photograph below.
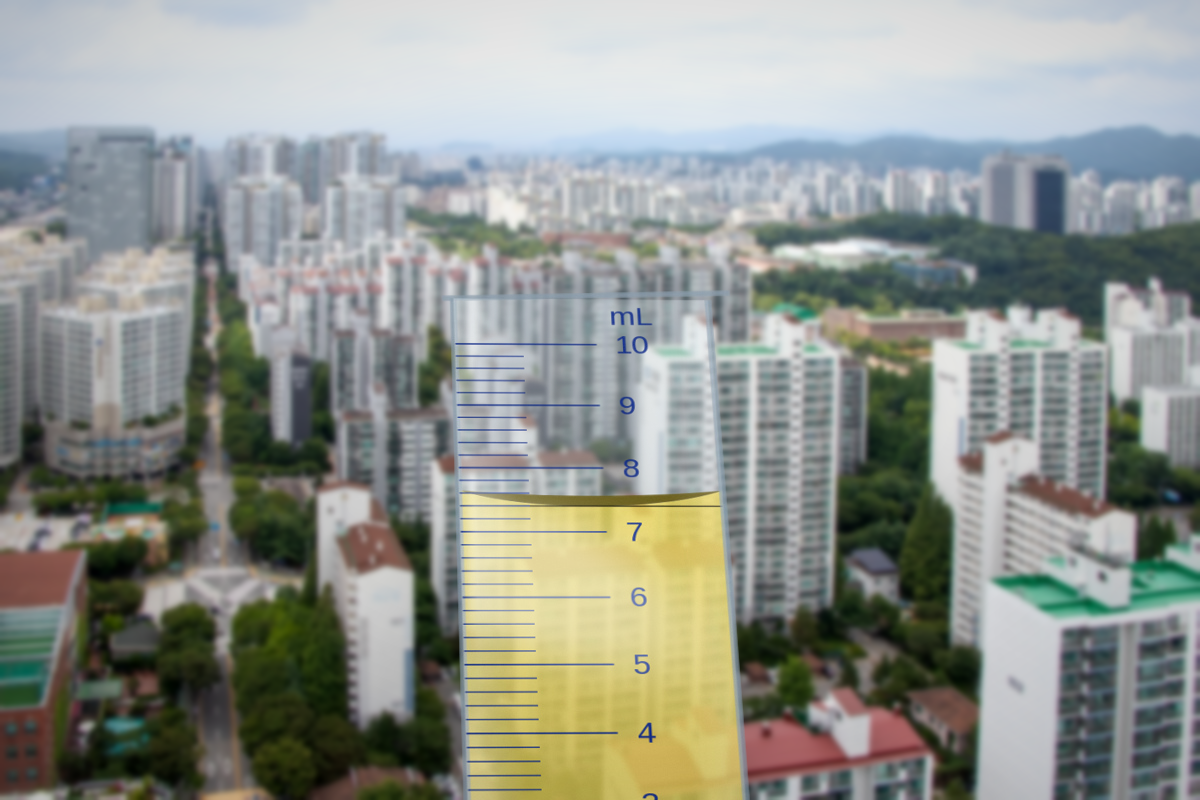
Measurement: 7.4 mL
